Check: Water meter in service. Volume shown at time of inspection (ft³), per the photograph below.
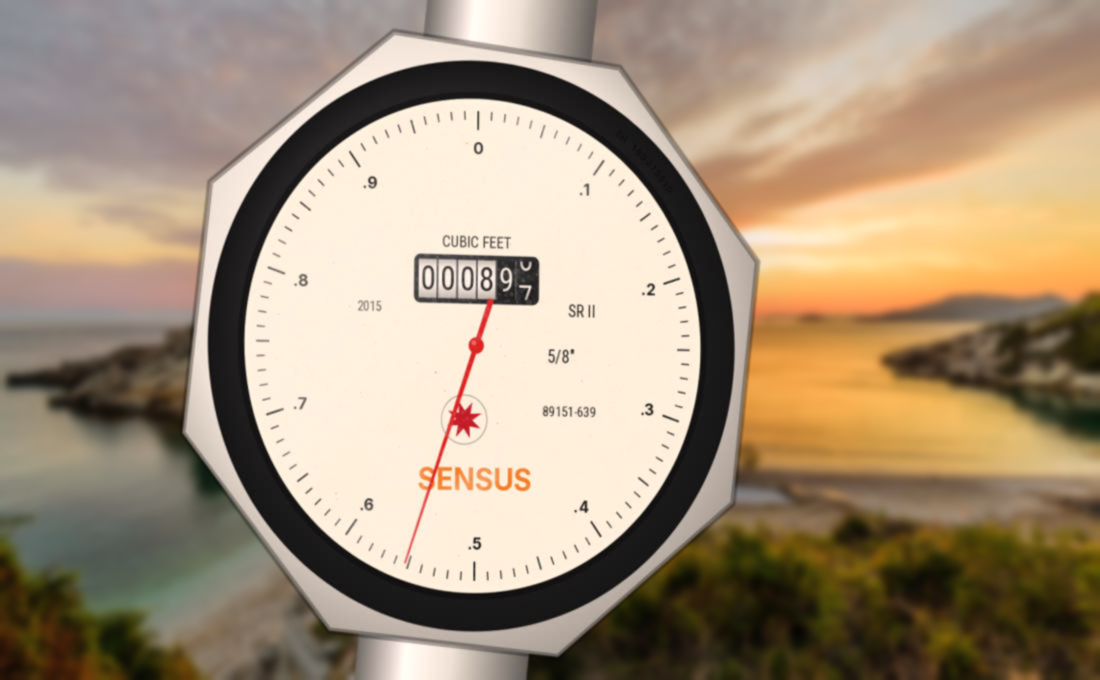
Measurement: 896.55 ft³
